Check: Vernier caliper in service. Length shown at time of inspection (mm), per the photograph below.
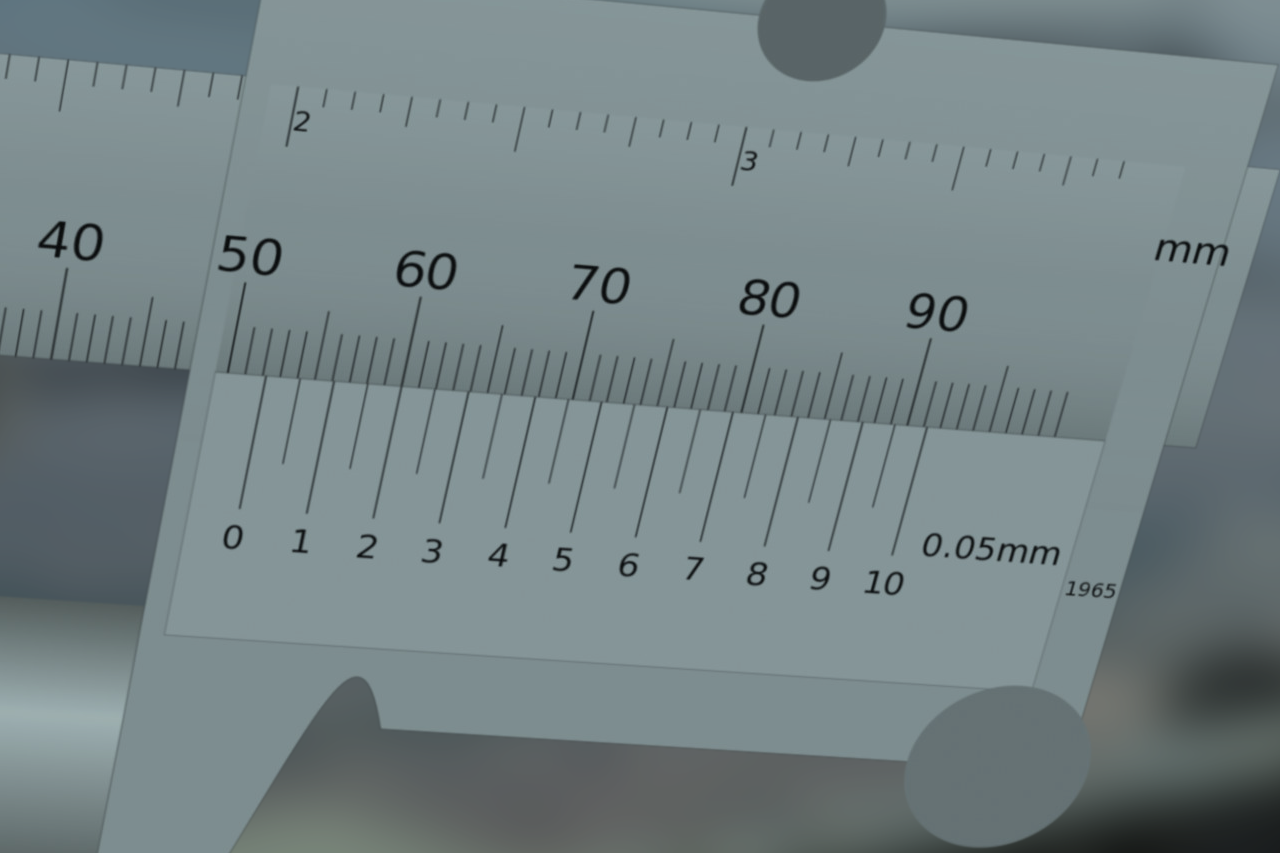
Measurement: 52.2 mm
